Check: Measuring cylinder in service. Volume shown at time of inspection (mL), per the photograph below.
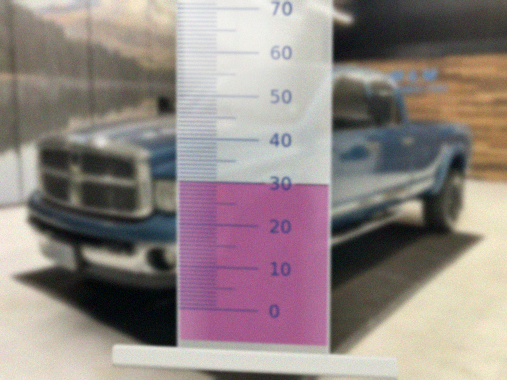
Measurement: 30 mL
